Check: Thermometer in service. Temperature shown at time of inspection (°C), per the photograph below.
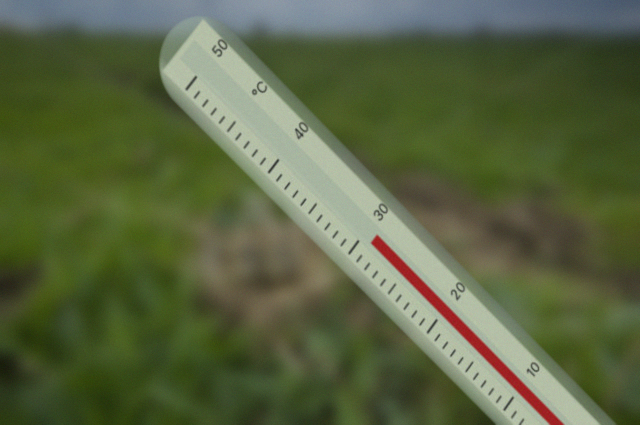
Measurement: 29 °C
